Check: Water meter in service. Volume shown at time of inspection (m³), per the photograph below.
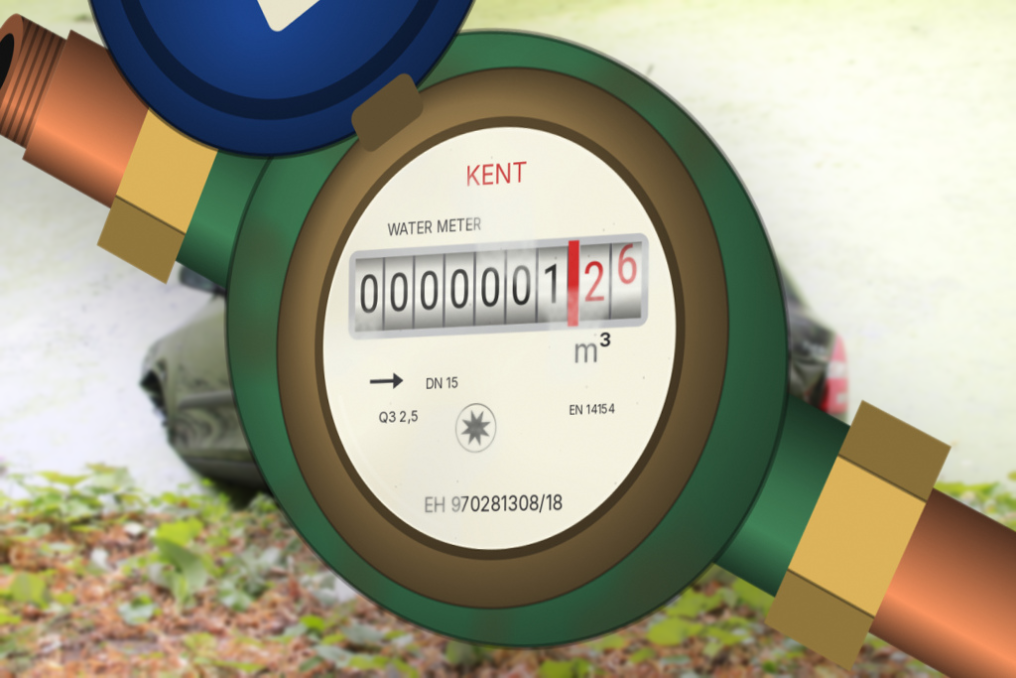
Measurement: 1.26 m³
